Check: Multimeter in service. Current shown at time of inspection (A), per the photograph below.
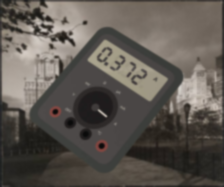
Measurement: 0.372 A
